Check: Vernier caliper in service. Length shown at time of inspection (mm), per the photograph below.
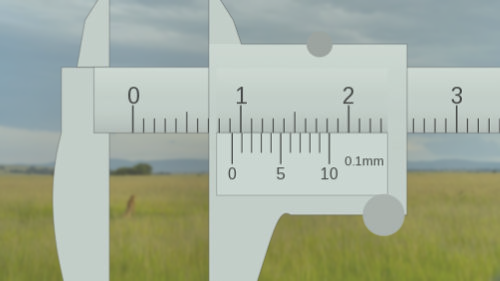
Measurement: 9.2 mm
